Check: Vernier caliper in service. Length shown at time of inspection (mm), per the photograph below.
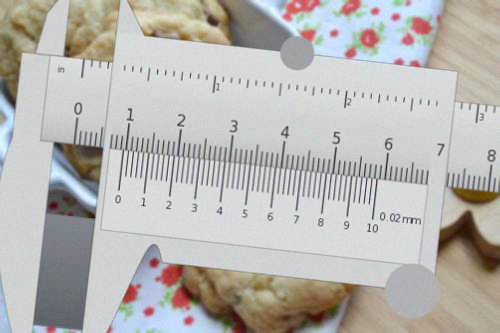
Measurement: 9.5 mm
